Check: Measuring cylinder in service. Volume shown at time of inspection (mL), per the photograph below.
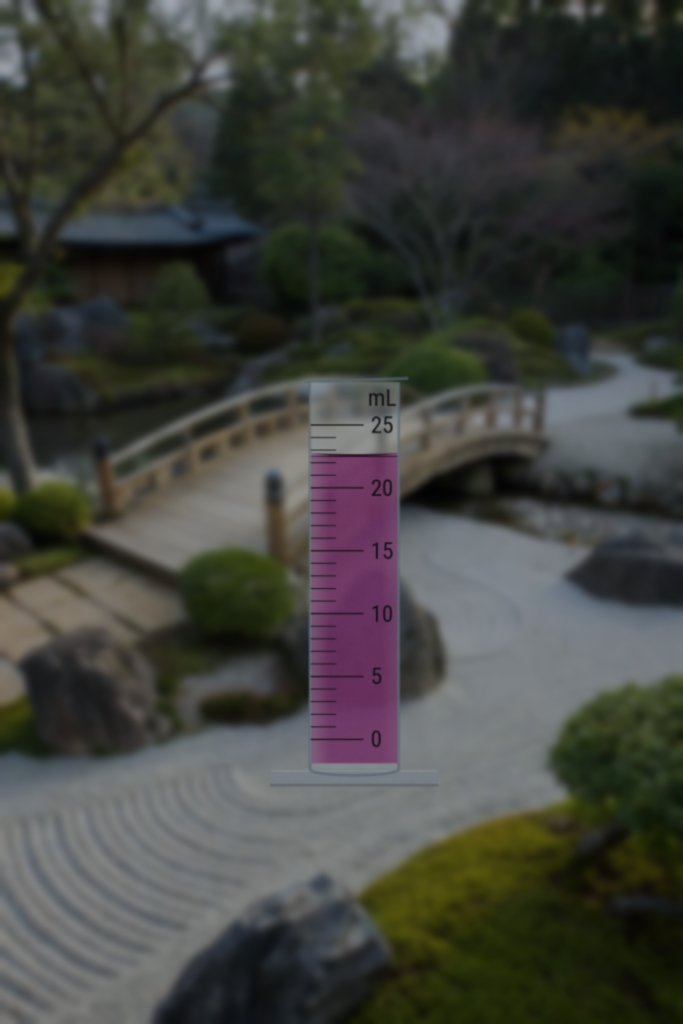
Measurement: 22.5 mL
